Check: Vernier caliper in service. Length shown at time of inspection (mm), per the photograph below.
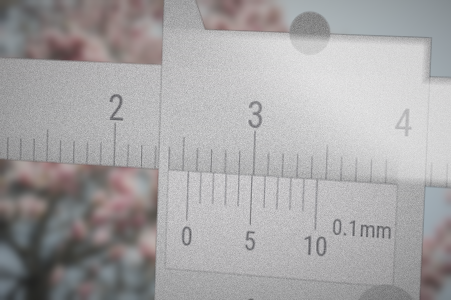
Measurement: 25.4 mm
